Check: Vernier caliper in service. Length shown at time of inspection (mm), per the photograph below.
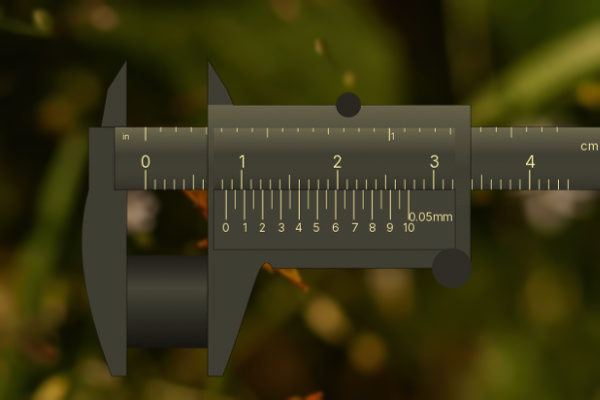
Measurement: 8.4 mm
